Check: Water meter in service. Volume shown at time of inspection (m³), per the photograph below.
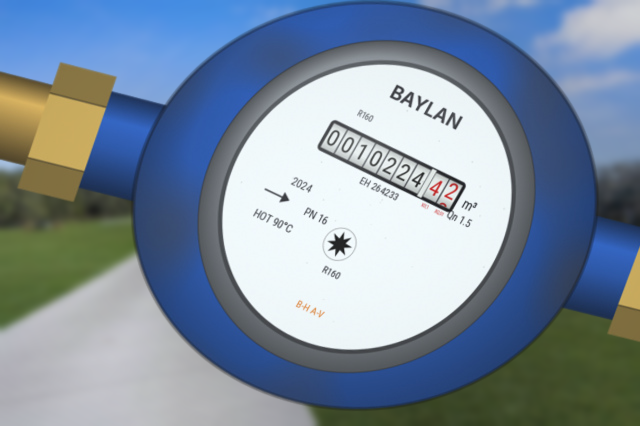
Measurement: 10224.42 m³
